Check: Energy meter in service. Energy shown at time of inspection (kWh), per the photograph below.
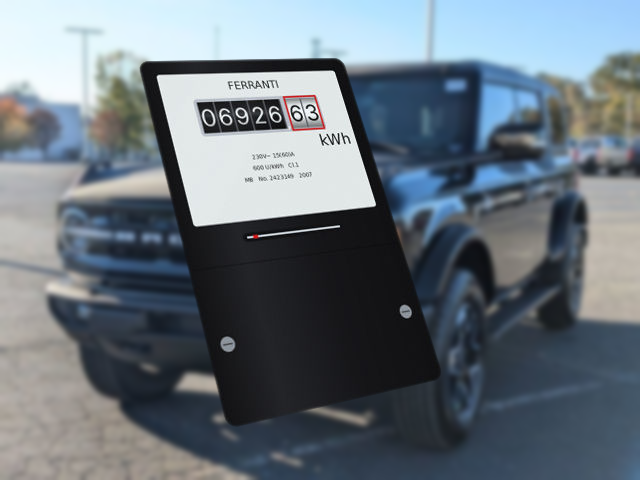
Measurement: 6926.63 kWh
